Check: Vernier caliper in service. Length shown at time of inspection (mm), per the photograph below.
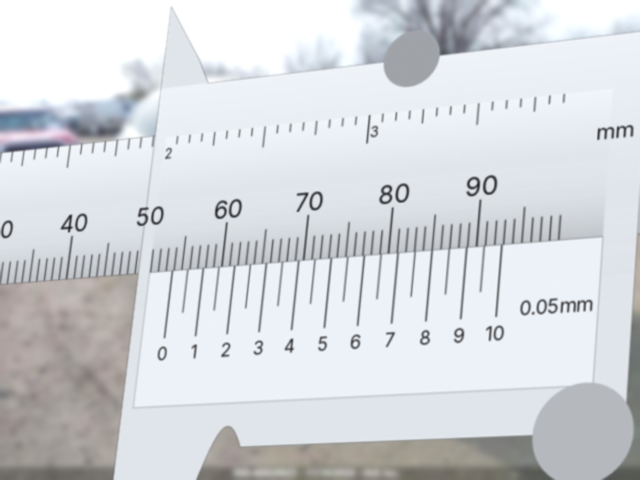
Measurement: 53.8 mm
